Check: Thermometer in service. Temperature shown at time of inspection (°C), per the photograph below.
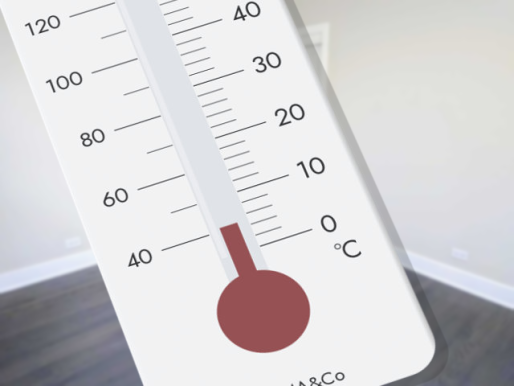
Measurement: 5 °C
